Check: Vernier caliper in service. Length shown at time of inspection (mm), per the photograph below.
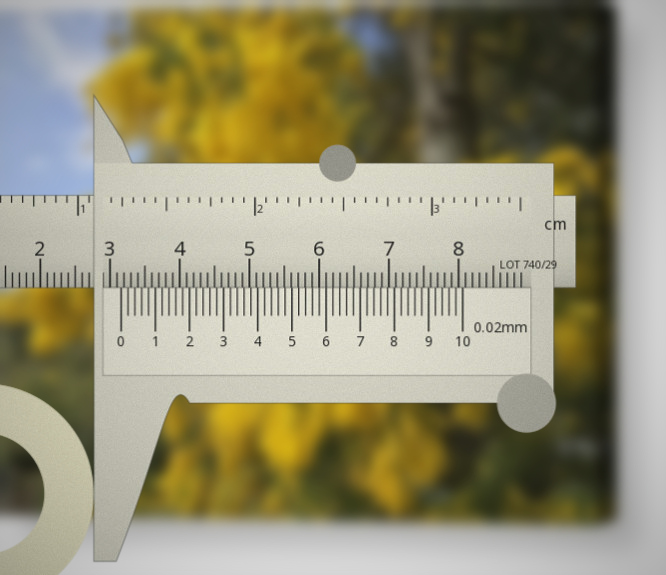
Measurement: 31.6 mm
